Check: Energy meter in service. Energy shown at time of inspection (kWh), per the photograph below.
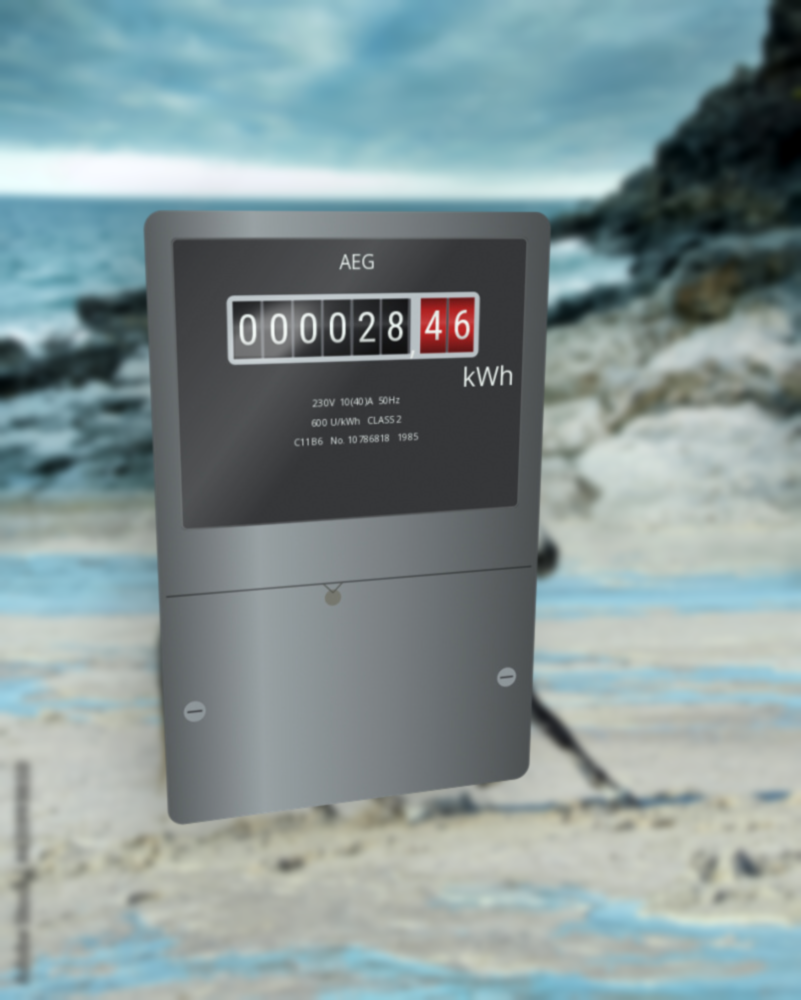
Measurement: 28.46 kWh
